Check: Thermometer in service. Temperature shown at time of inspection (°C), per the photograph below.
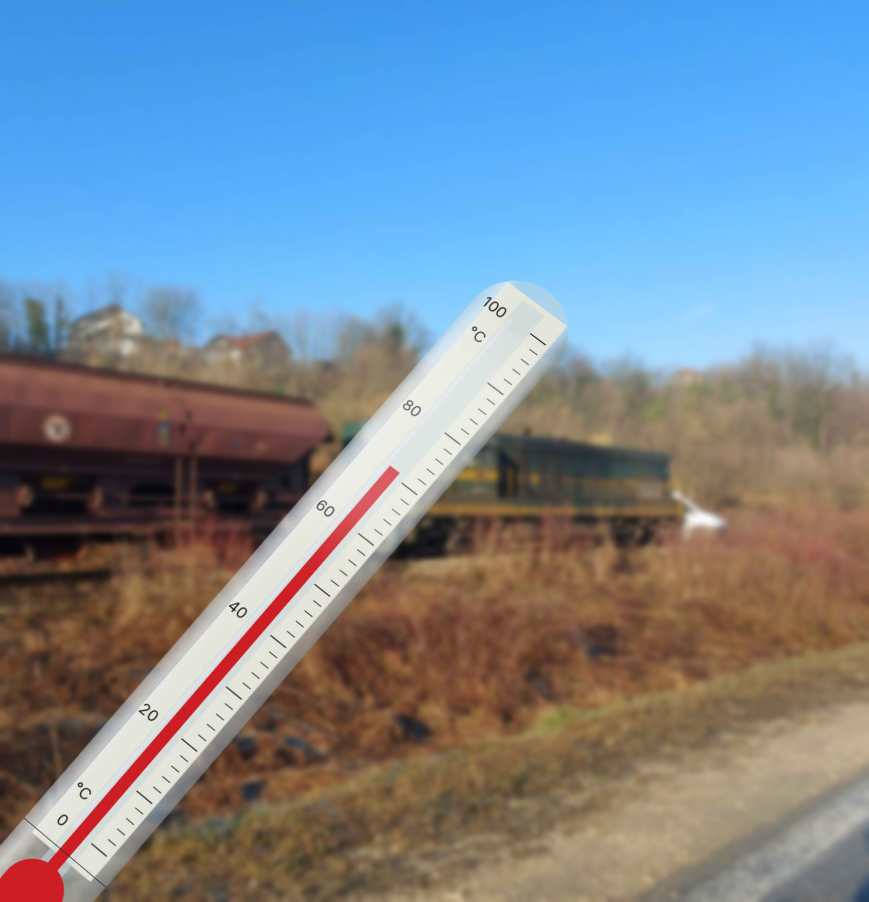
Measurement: 71 °C
